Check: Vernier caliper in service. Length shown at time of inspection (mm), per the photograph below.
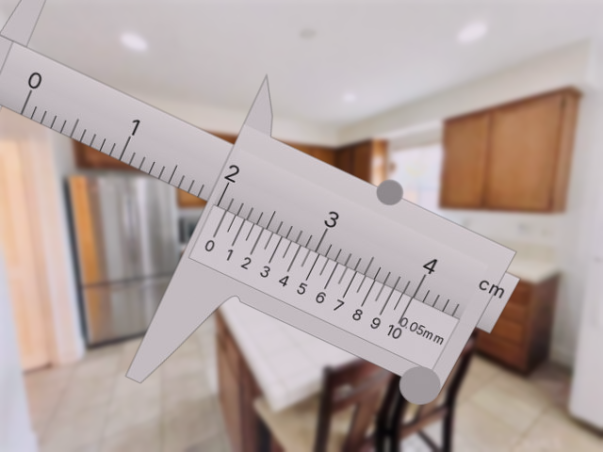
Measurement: 20.9 mm
